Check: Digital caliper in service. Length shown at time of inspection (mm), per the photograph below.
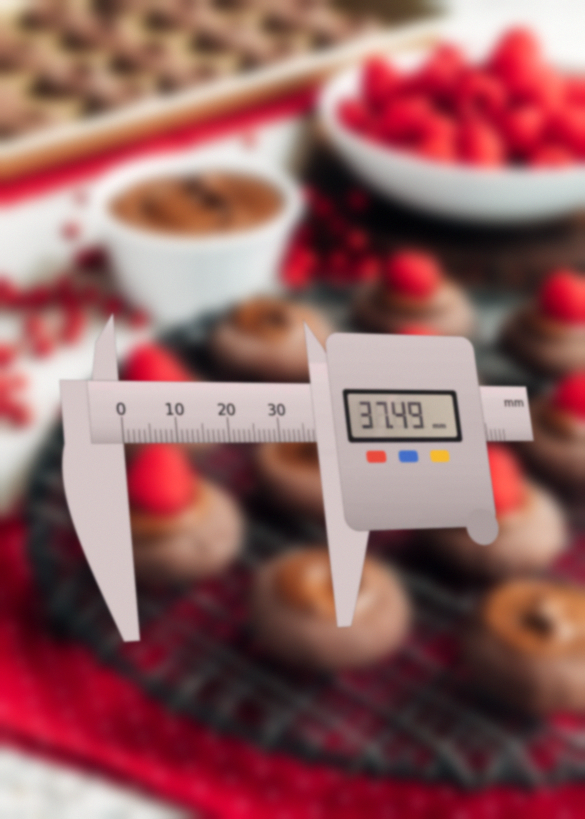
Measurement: 37.49 mm
